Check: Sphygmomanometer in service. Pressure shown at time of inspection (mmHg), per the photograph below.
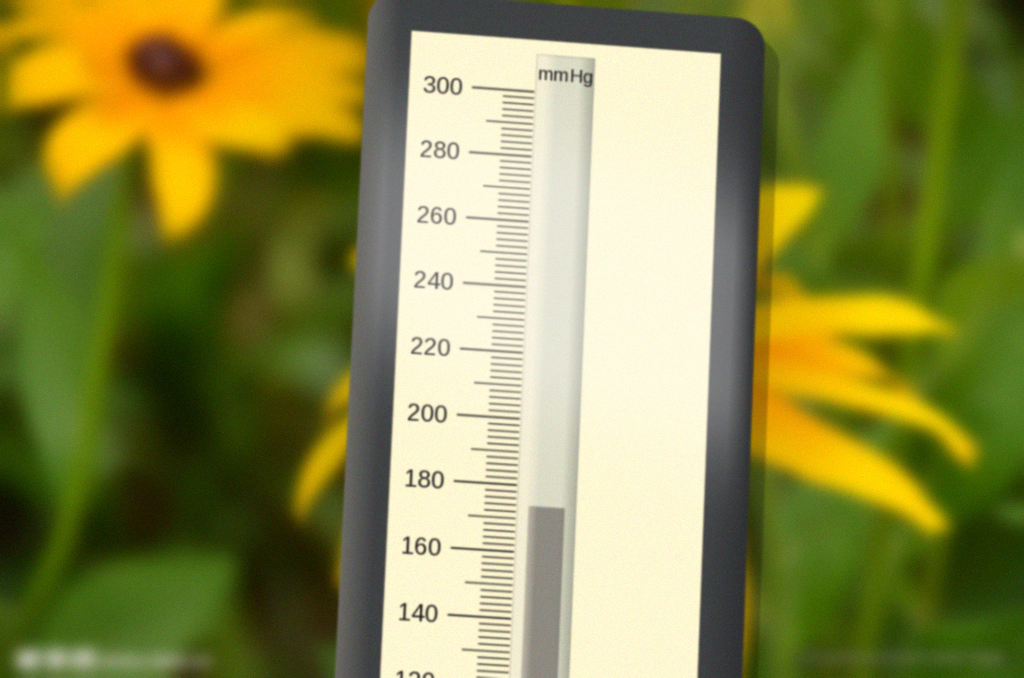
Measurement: 174 mmHg
